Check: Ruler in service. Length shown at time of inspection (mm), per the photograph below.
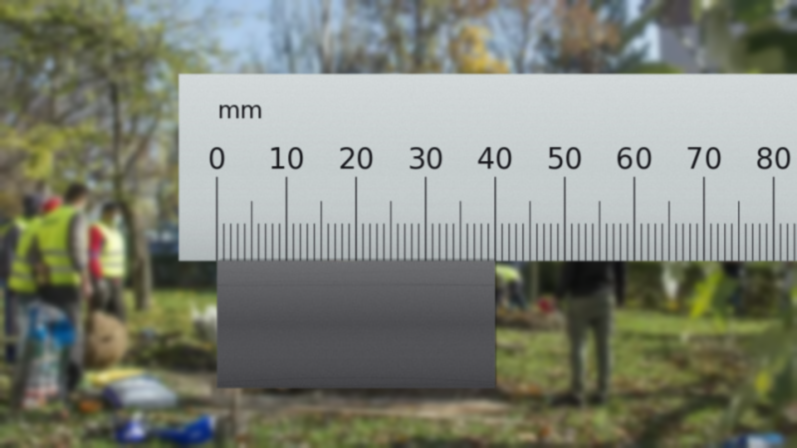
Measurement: 40 mm
